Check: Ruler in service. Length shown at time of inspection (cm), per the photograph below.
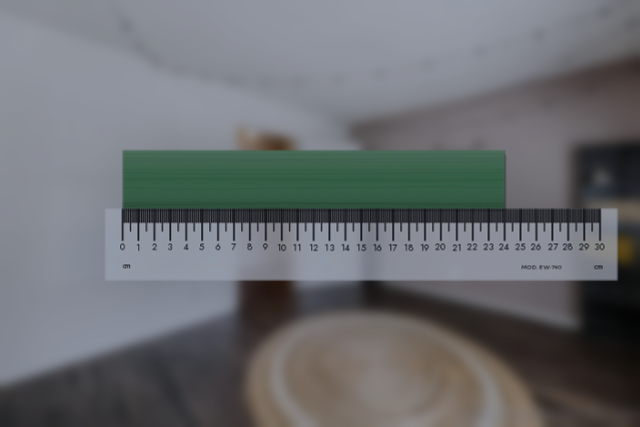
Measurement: 24 cm
